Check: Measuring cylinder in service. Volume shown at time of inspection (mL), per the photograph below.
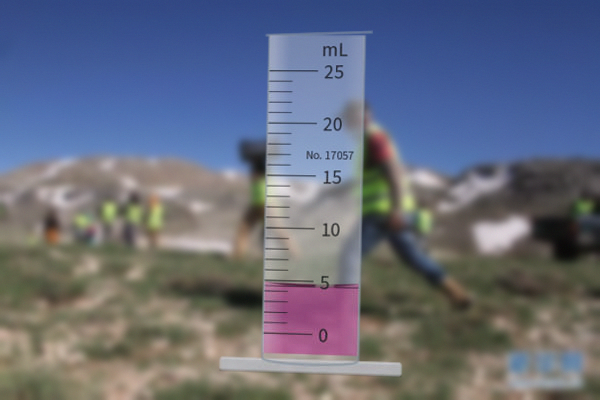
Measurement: 4.5 mL
